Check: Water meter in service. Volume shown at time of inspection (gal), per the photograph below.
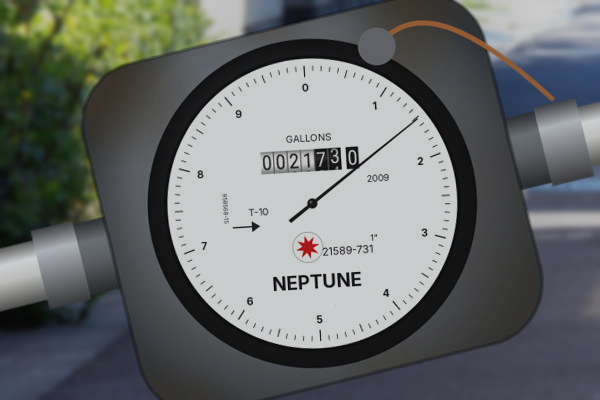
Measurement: 21731.5 gal
